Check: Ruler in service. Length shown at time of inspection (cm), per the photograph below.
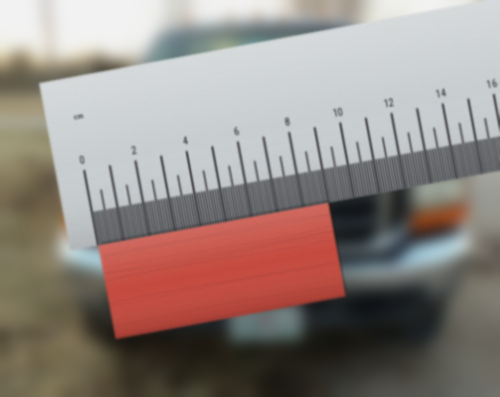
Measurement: 9 cm
